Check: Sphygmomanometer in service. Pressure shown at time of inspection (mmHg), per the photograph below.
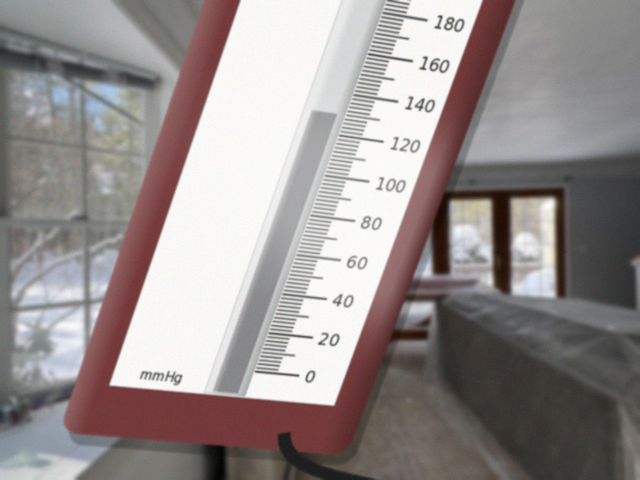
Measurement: 130 mmHg
